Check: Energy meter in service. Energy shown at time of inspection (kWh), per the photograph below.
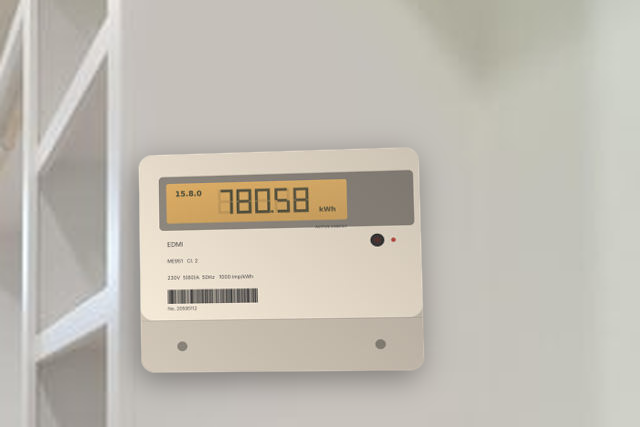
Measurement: 780.58 kWh
